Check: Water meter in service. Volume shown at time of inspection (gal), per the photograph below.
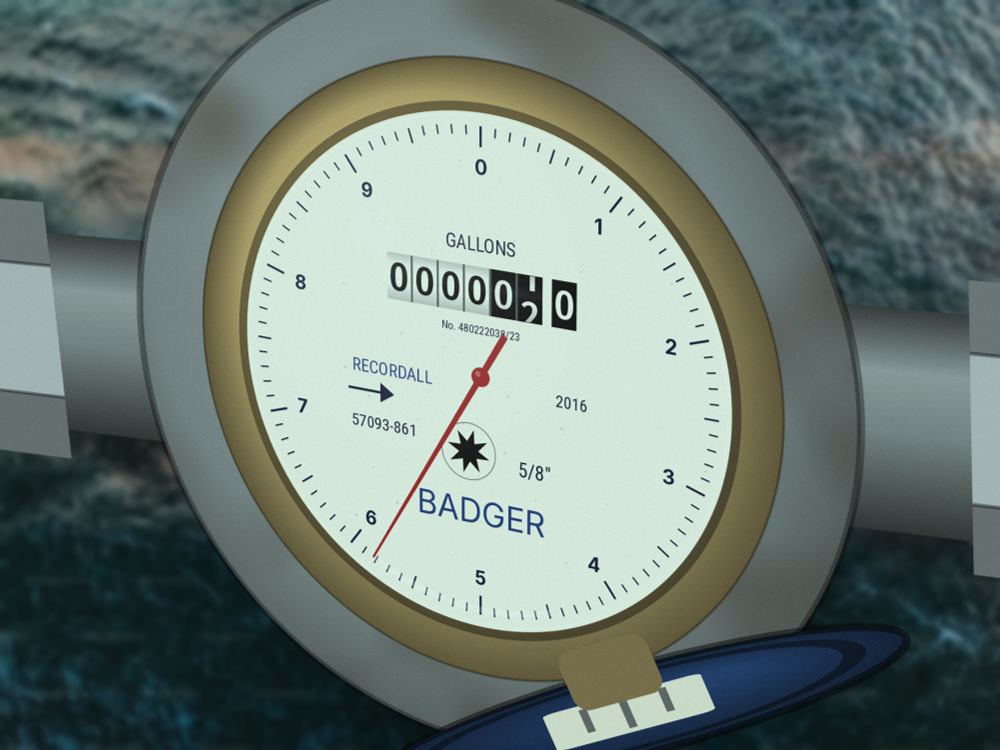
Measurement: 15.8 gal
